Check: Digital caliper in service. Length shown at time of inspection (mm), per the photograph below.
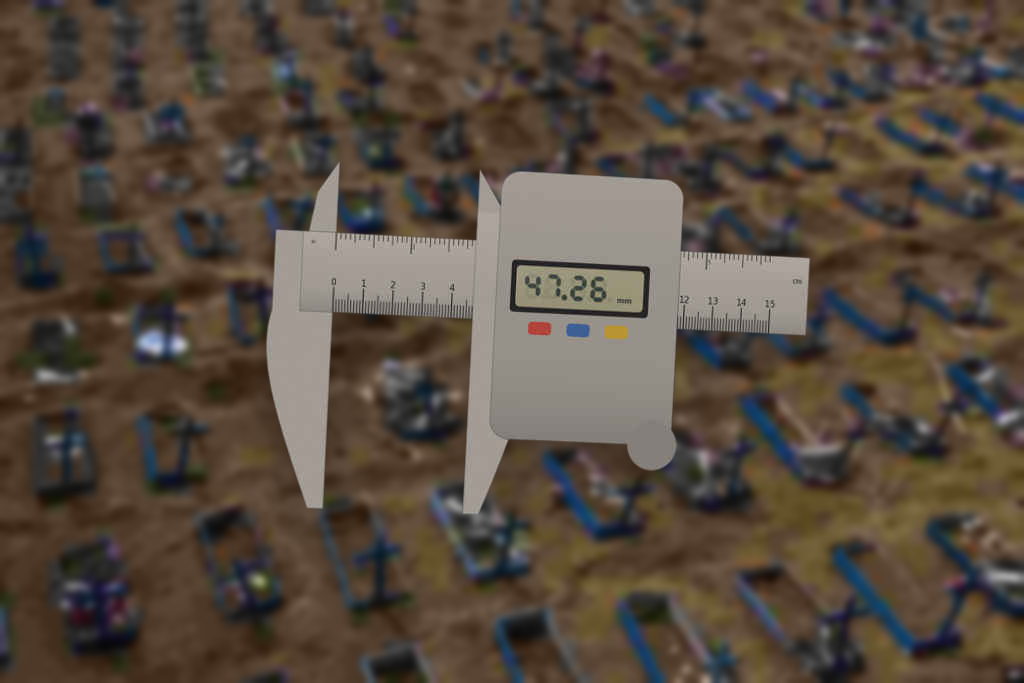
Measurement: 47.26 mm
